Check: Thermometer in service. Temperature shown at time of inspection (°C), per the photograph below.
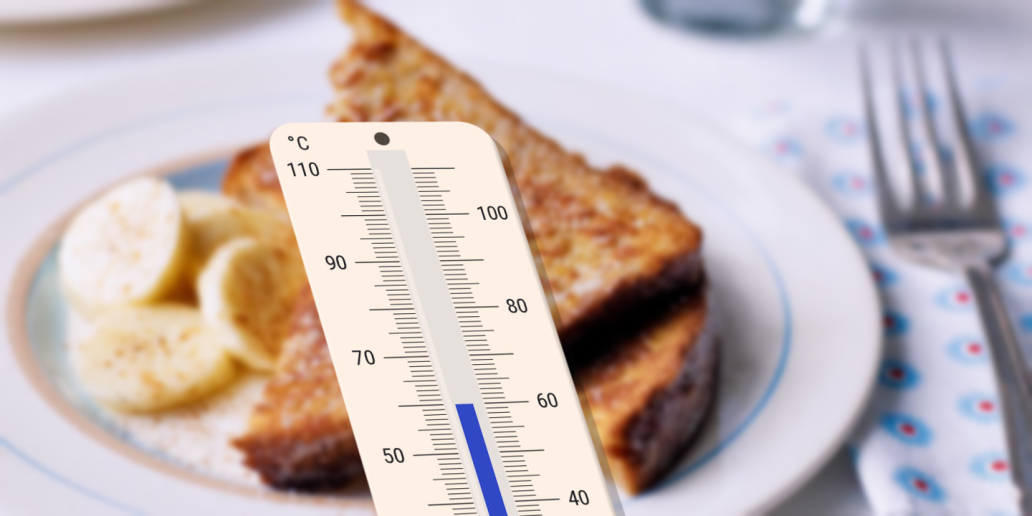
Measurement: 60 °C
